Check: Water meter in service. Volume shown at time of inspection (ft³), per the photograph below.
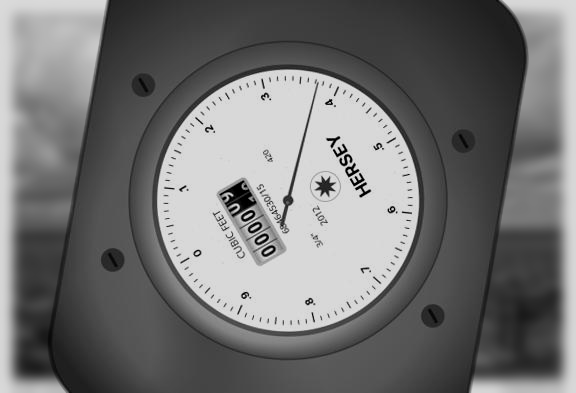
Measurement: 9.37 ft³
